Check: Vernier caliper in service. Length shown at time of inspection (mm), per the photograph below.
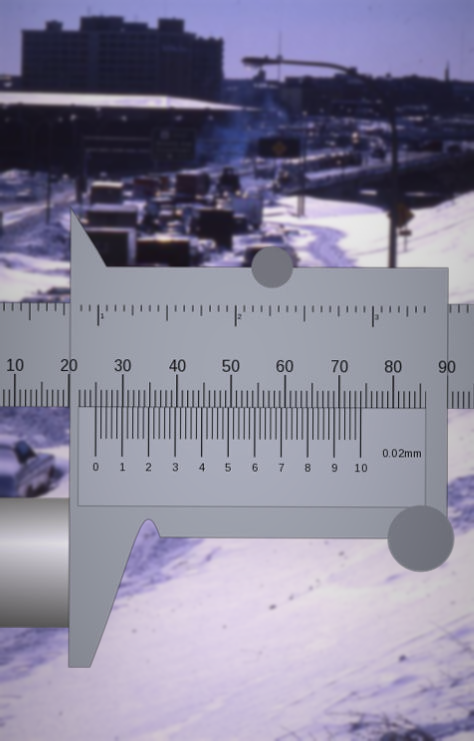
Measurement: 25.0 mm
